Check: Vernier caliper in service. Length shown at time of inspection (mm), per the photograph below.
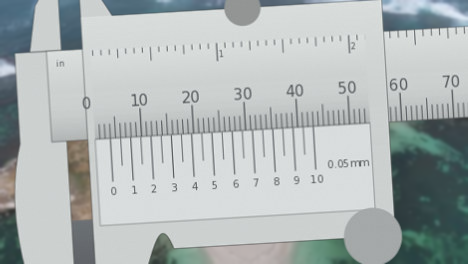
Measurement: 4.0 mm
